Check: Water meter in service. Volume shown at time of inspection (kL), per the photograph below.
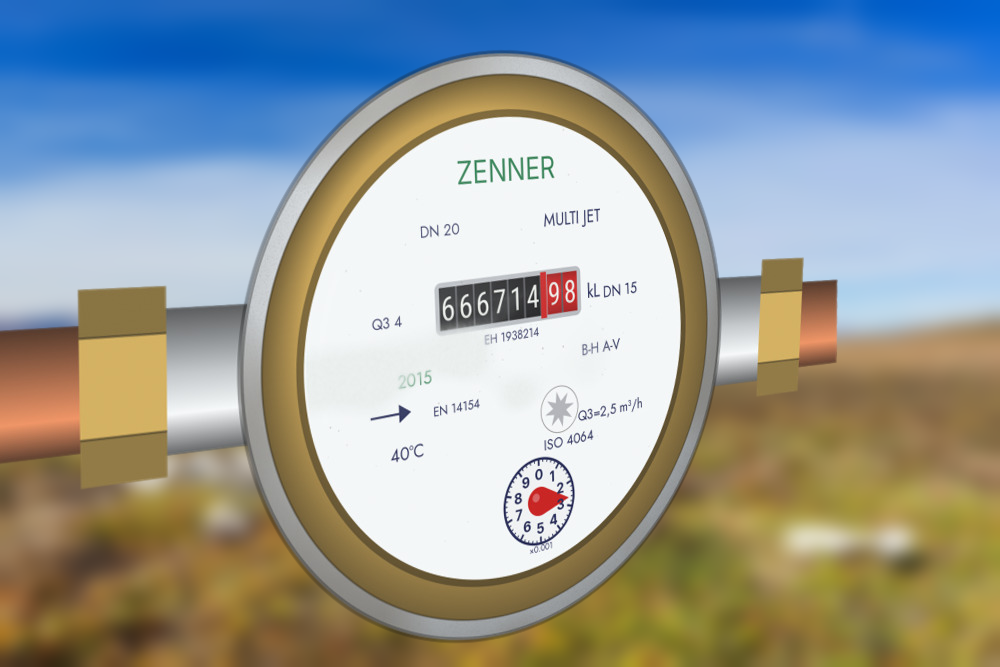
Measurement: 666714.982 kL
